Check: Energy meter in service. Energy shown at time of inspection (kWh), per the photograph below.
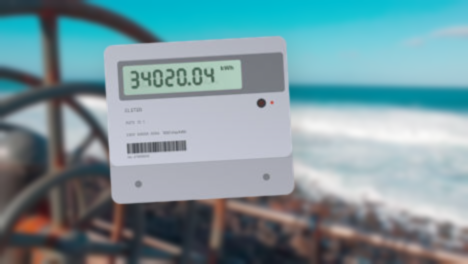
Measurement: 34020.04 kWh
